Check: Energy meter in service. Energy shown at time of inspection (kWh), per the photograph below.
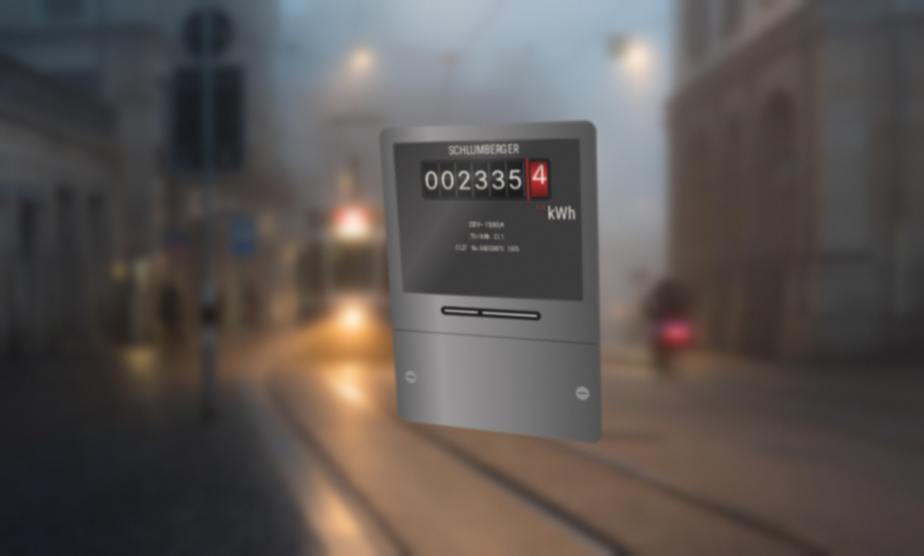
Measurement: 2335.4 kWh
